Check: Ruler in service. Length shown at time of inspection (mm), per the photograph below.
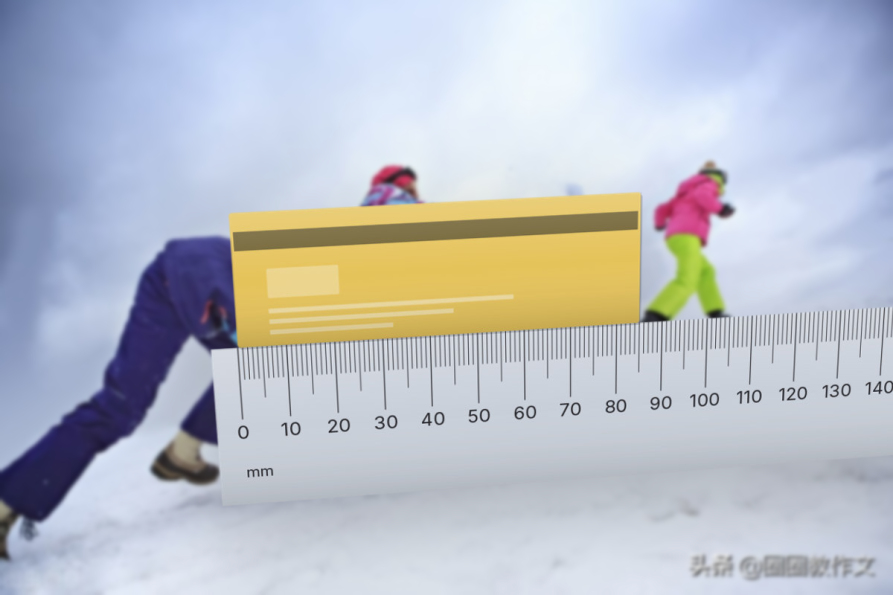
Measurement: 85 mm
